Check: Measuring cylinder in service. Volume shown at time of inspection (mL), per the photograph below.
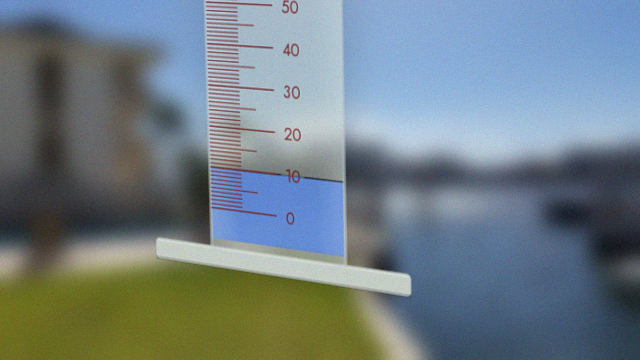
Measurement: 10 mL
